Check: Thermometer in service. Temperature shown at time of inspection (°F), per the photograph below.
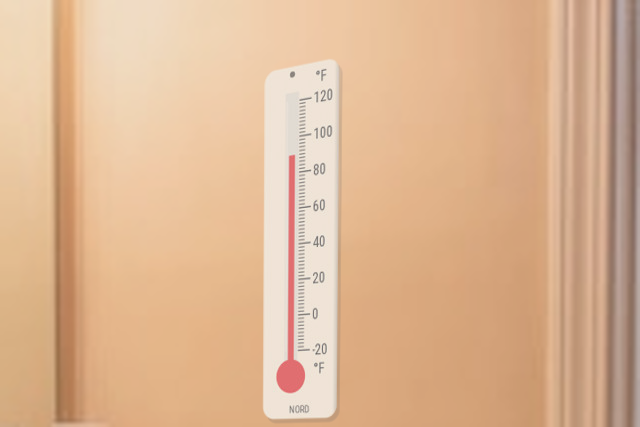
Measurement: 90 °F
